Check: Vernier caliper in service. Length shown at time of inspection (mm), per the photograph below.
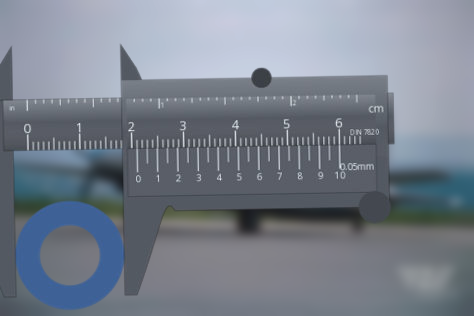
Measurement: 21.0 mm
